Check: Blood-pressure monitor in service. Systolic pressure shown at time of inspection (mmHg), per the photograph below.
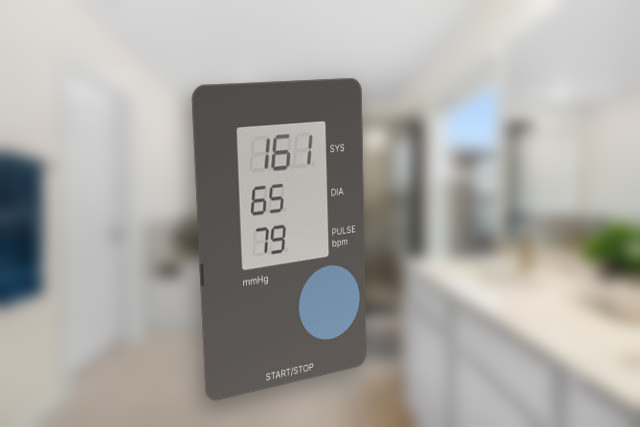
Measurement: 161 mmHg
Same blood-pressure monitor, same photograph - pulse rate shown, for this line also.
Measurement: 79 bpm
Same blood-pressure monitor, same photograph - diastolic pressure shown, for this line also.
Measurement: 65 mmHg
